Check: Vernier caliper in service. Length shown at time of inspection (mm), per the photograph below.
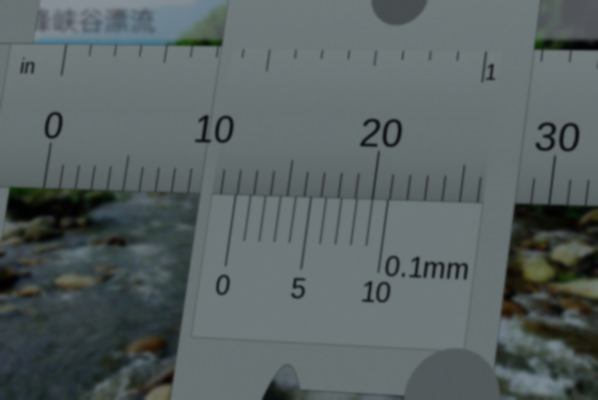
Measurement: 11.9 mm
